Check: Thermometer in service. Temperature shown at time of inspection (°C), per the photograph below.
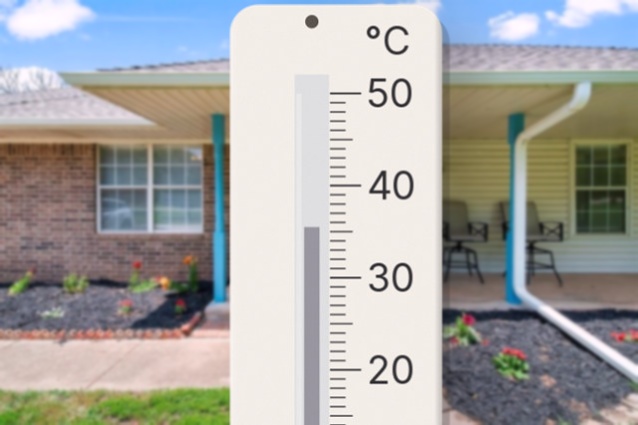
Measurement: 35.5 °C
